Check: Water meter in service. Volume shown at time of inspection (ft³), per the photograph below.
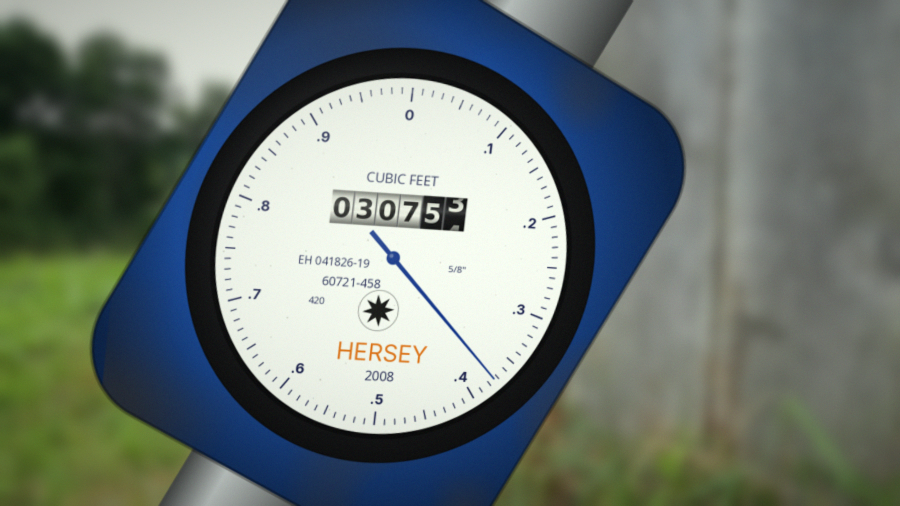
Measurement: 30753.37 ft³
